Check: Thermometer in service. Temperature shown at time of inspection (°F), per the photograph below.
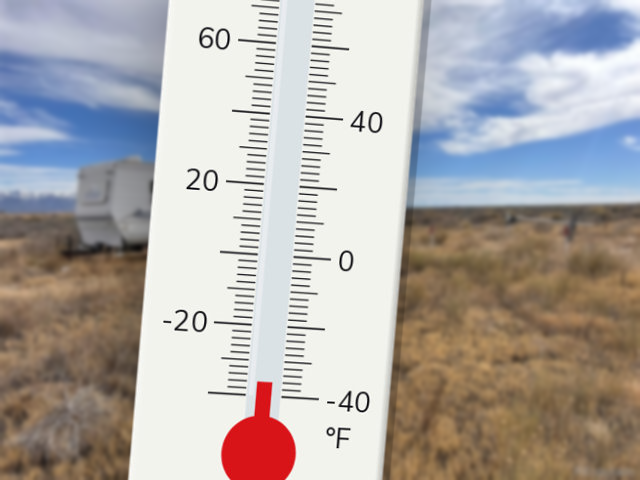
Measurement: -36 °F
